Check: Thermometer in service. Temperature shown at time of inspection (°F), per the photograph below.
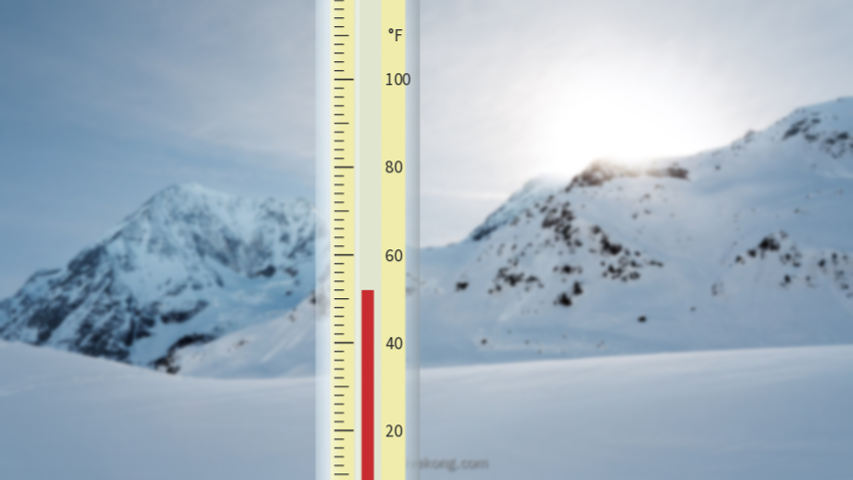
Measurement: 52 °F
